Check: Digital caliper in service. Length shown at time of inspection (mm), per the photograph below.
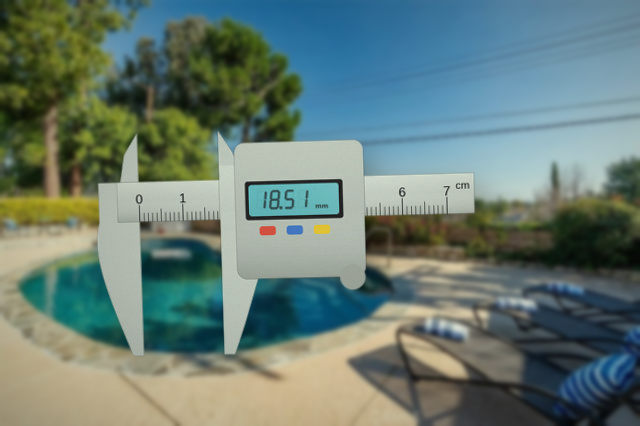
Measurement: 18.51 mm
